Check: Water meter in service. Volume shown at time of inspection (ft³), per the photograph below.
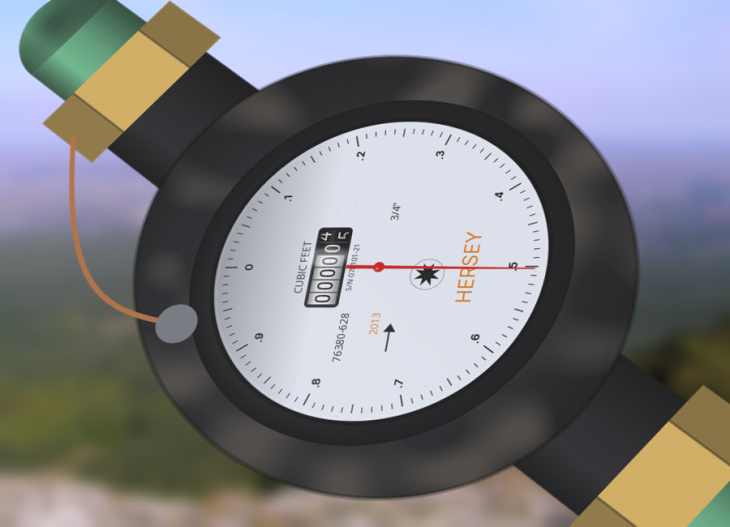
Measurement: 4.50 ft³
